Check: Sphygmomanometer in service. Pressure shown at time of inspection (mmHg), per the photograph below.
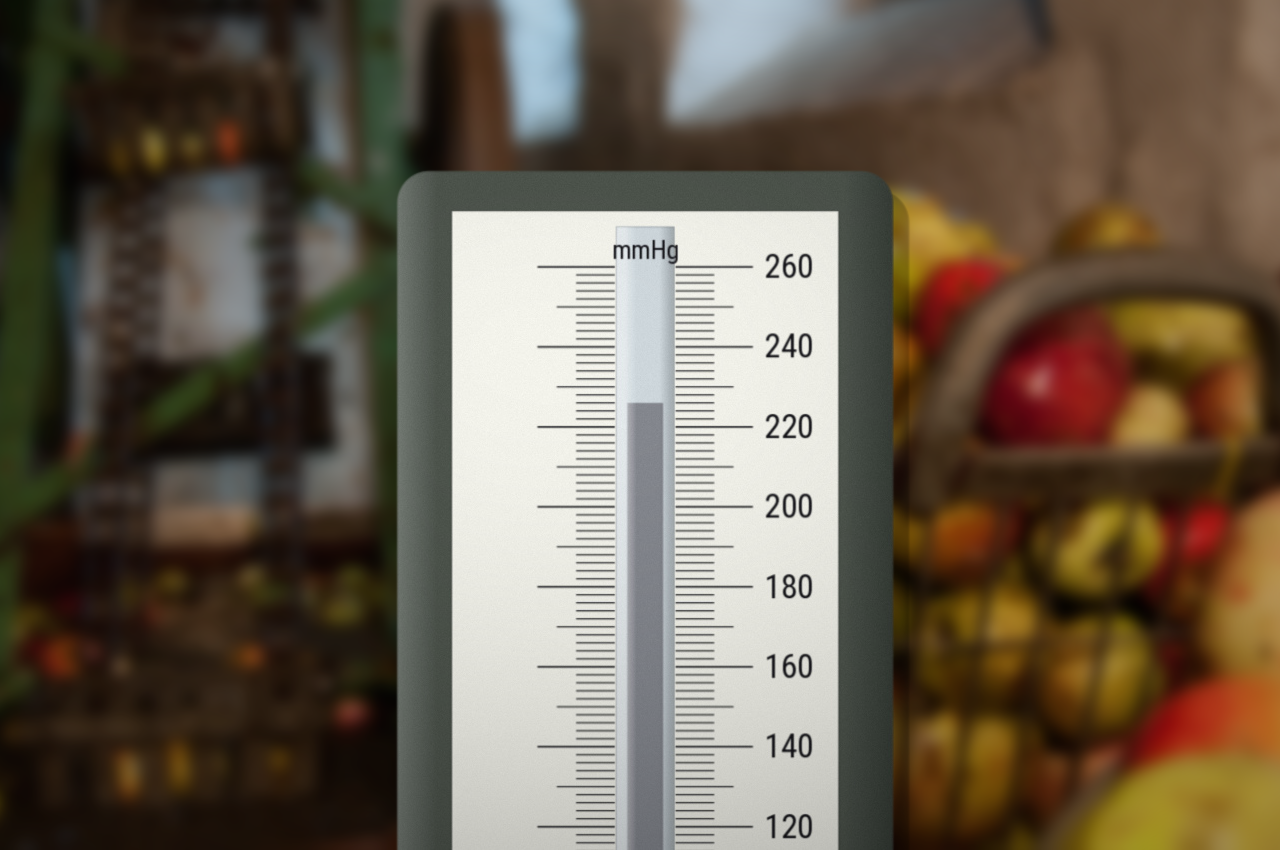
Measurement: 226 mmHg
